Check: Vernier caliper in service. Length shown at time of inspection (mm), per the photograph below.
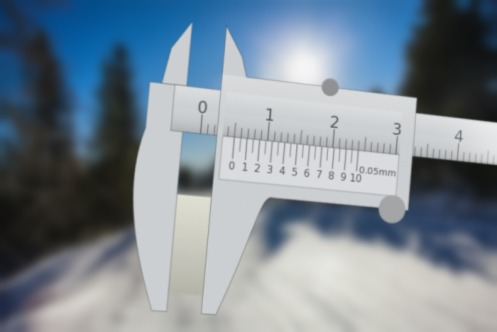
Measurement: 5.0 mm
